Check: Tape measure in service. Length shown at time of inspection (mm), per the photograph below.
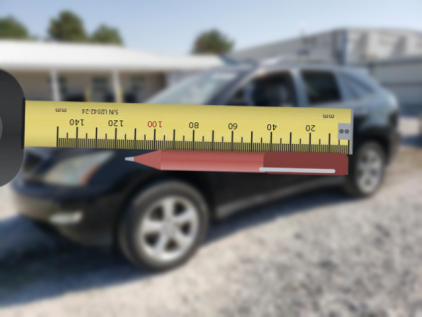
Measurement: 115 mm
